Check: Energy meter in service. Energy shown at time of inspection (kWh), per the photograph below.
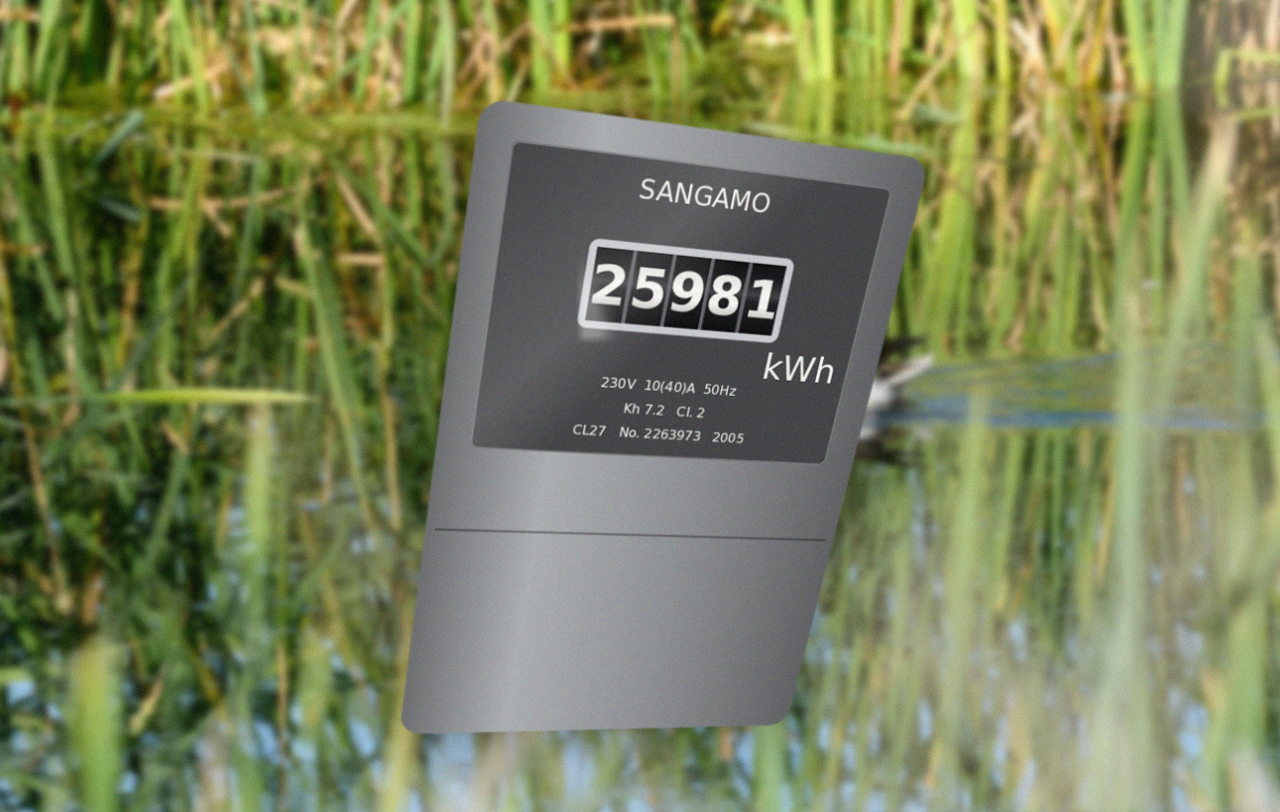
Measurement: 25981 kWh
